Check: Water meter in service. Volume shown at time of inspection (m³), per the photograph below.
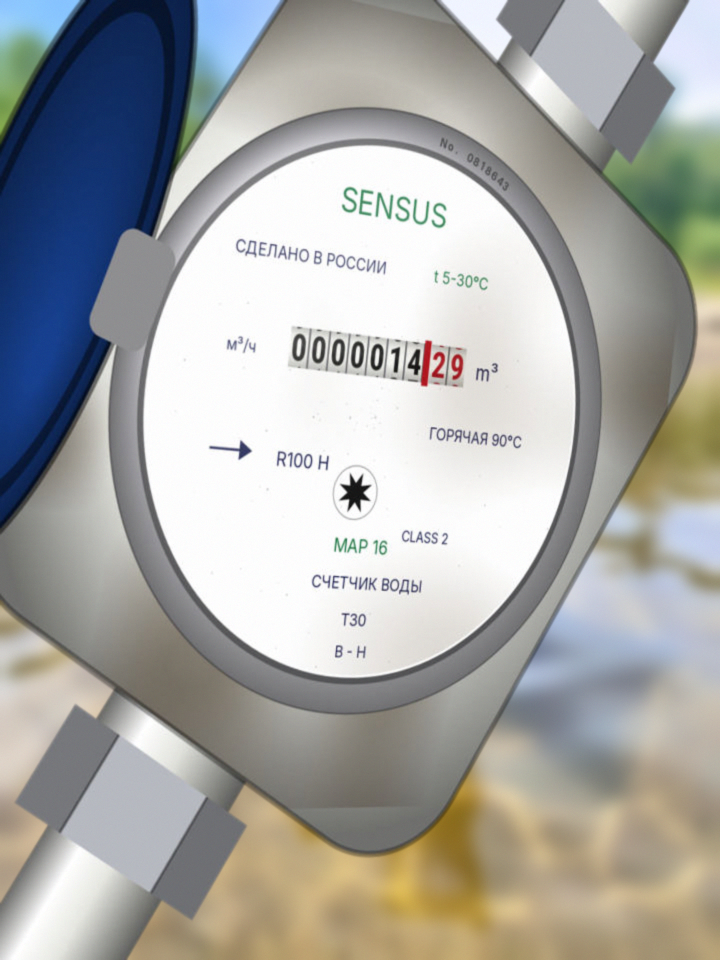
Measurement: 14.29 m³
